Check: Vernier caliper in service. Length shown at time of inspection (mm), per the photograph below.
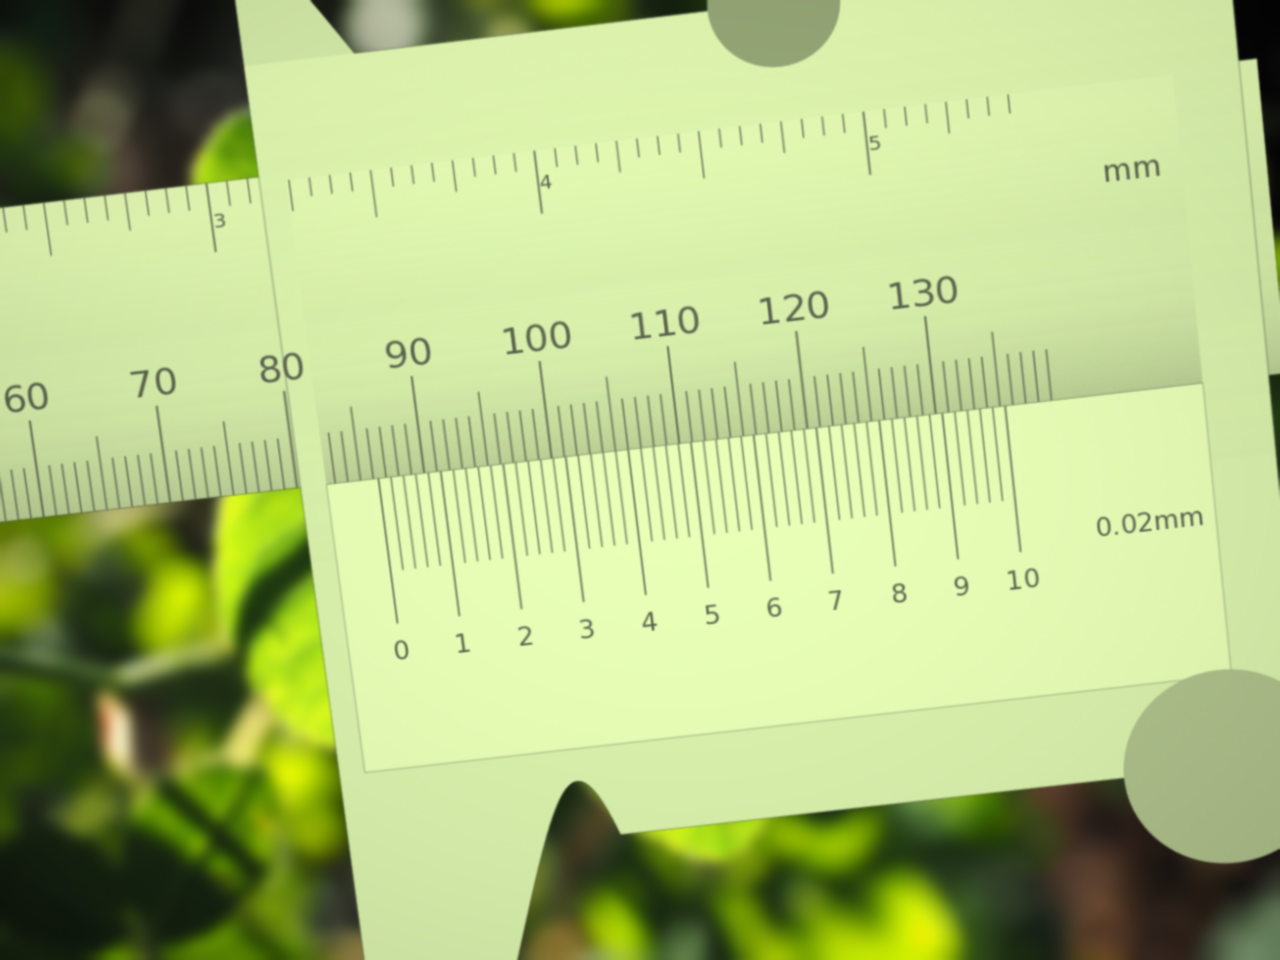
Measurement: 86.4 mm
